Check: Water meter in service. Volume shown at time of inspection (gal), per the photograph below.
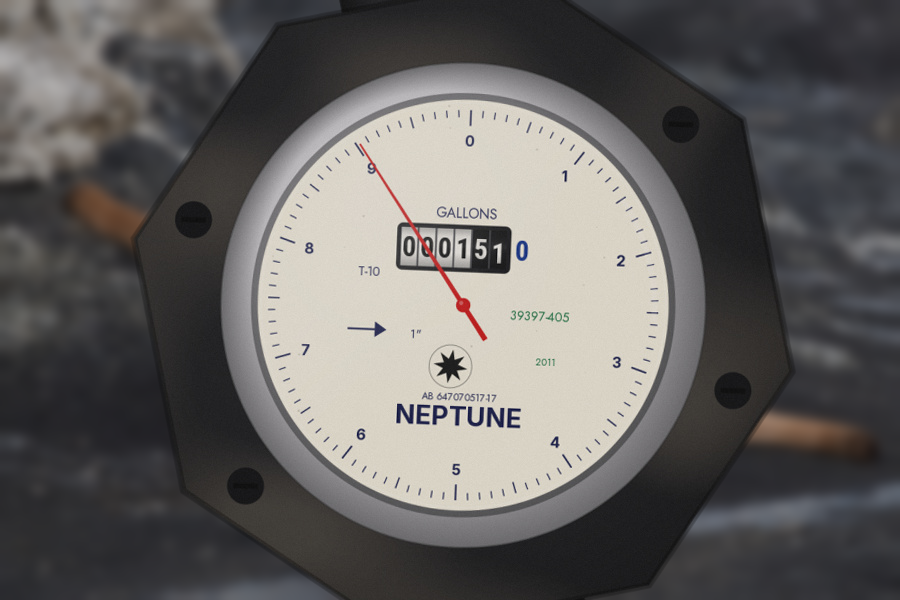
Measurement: 1509.0 gal
